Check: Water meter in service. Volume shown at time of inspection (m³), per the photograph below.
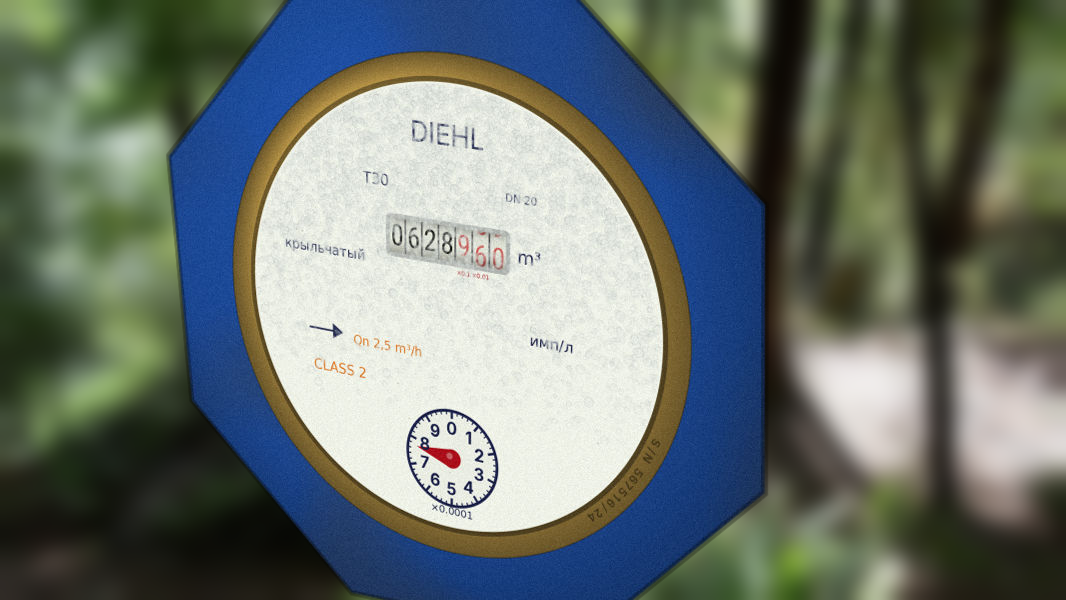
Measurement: 628.9597 m³
